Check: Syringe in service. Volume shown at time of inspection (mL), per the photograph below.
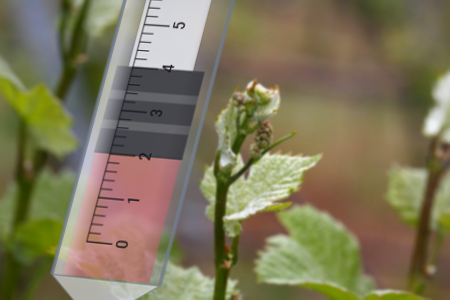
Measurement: 2 mL
